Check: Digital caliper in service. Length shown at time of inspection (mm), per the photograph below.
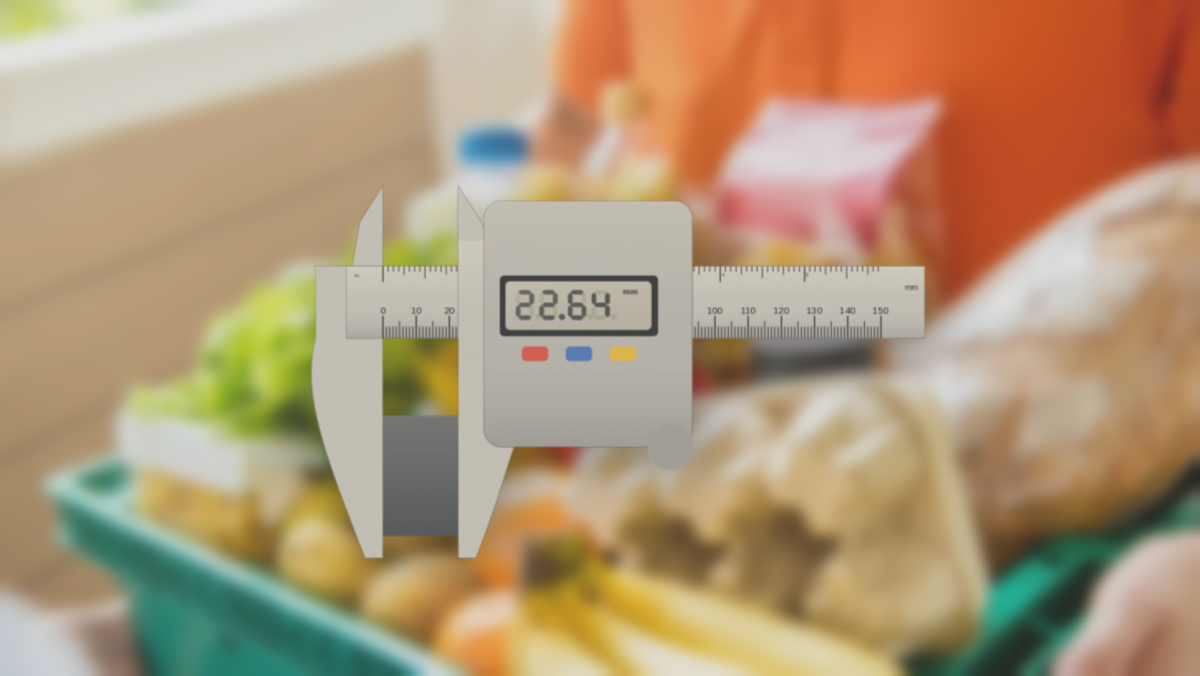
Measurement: 22.64 mm
